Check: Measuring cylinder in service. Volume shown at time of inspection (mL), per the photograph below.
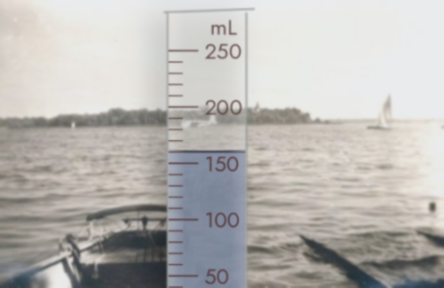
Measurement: 160 mL
